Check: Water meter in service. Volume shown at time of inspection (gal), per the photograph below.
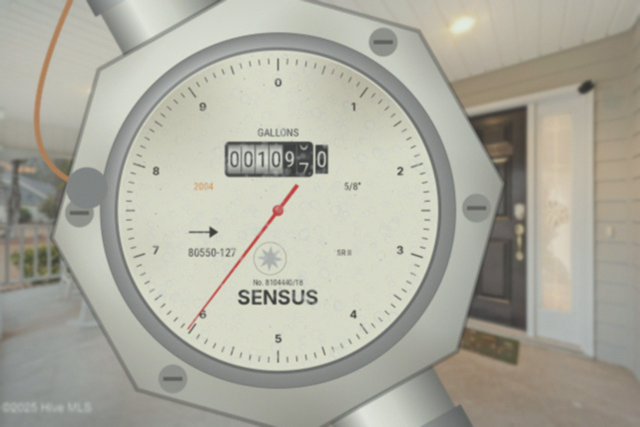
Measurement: 10966.0 gal
